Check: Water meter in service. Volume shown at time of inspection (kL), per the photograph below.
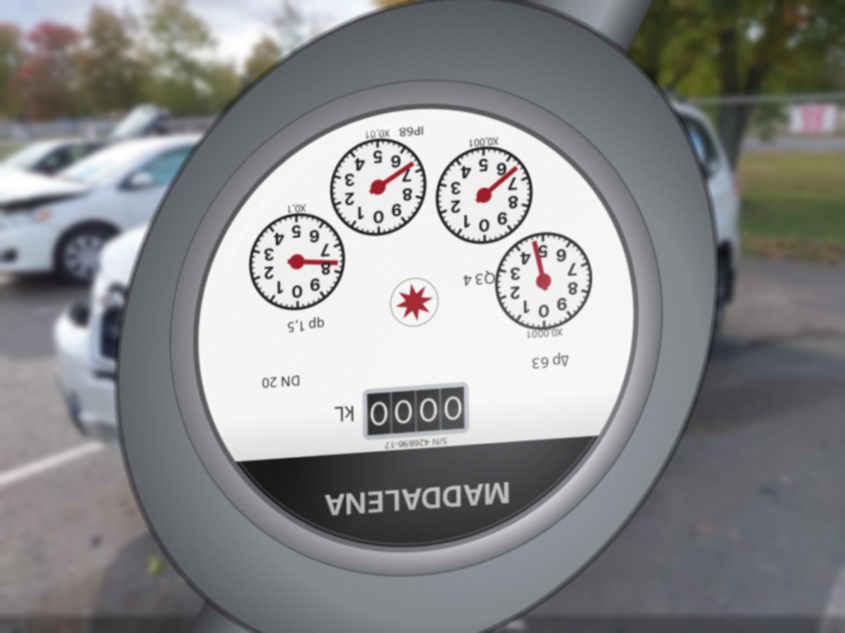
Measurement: 0.7664 kL
